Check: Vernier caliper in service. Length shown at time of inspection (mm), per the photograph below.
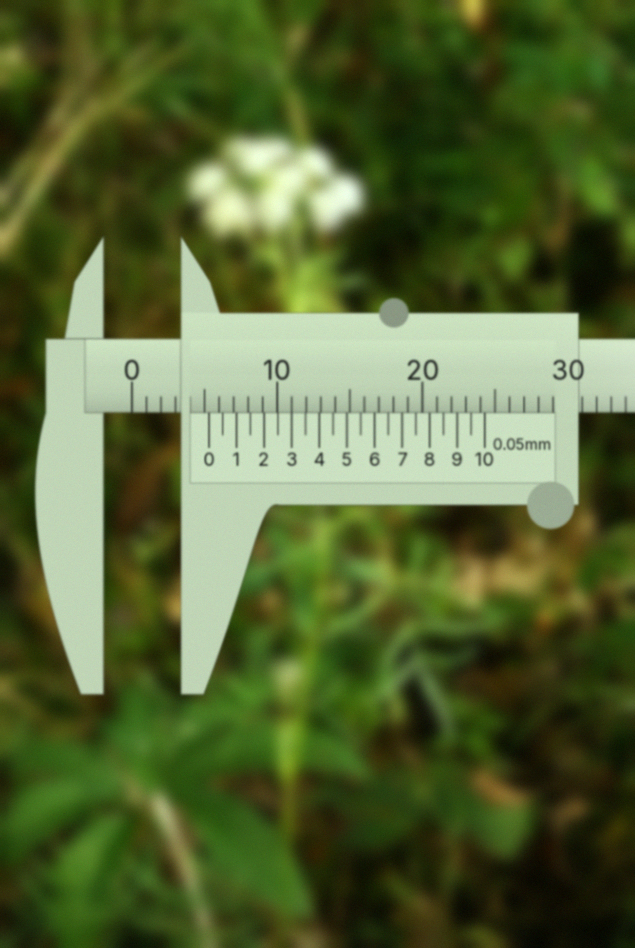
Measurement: 5.3 mm
